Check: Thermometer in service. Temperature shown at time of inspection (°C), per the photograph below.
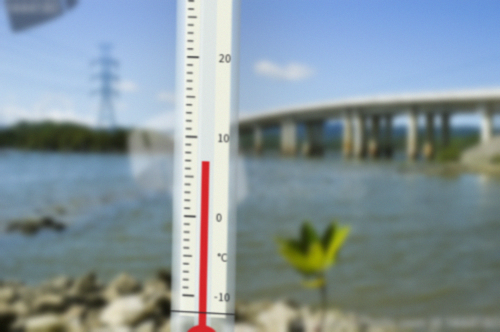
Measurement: 7 °C
